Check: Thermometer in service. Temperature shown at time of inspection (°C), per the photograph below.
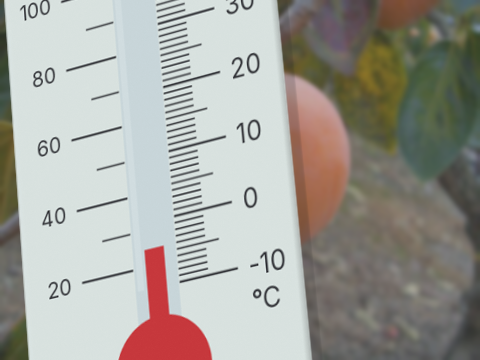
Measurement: -4 °C
